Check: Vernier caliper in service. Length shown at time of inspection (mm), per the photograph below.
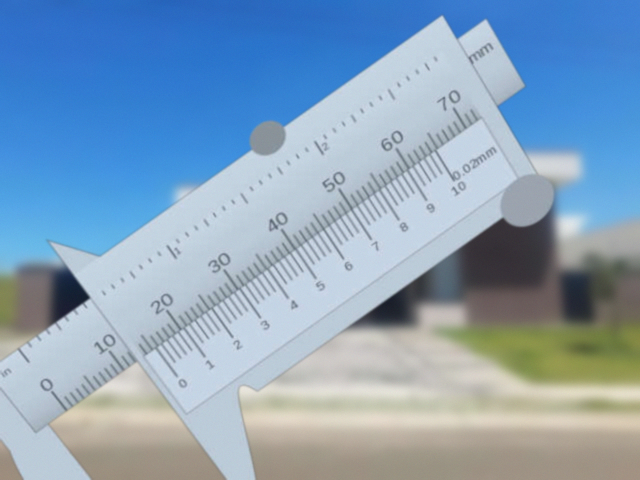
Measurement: 15.6 mm
